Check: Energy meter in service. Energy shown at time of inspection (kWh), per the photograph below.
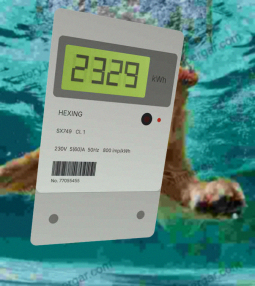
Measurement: 2329 kWh
